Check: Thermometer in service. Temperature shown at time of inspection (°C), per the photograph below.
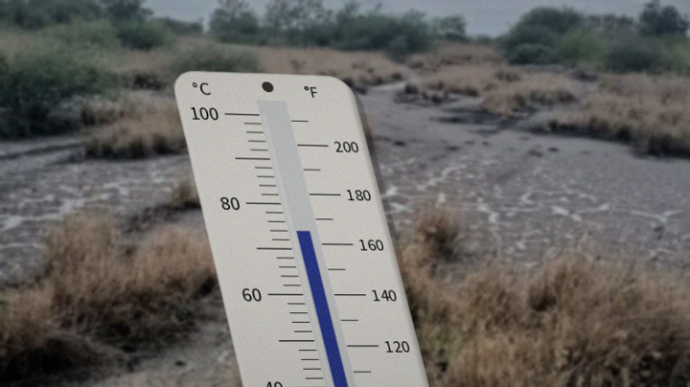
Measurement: 74 °C
